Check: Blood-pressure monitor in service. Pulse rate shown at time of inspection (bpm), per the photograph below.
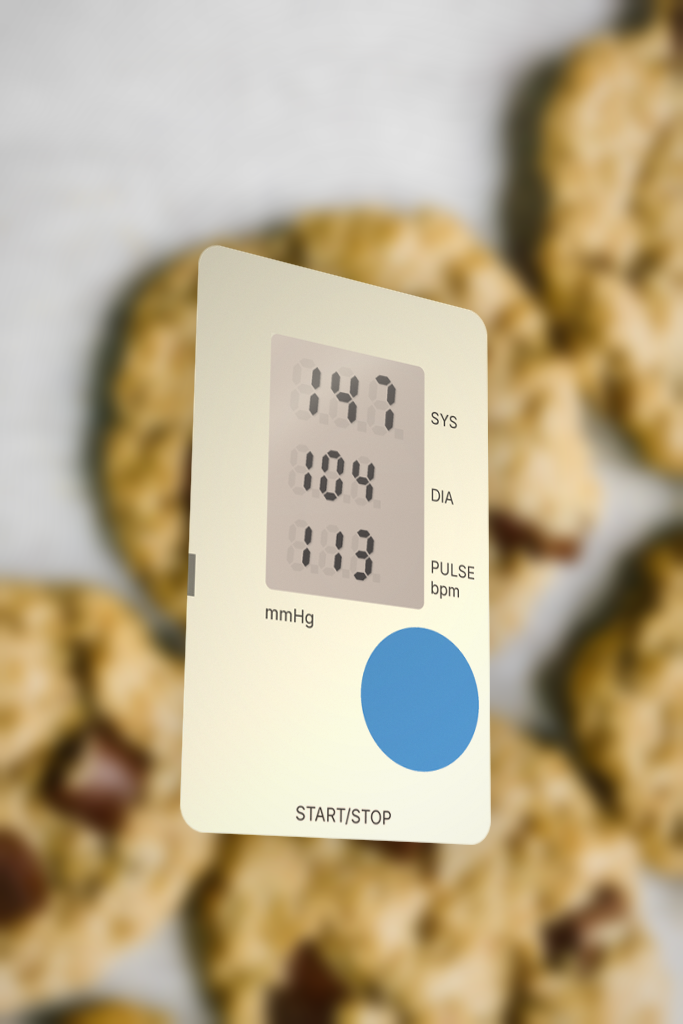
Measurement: 113 bpm
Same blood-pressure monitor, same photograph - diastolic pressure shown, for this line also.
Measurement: 104 mmHg
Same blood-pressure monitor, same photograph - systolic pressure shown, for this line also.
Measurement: 147 mmHg
